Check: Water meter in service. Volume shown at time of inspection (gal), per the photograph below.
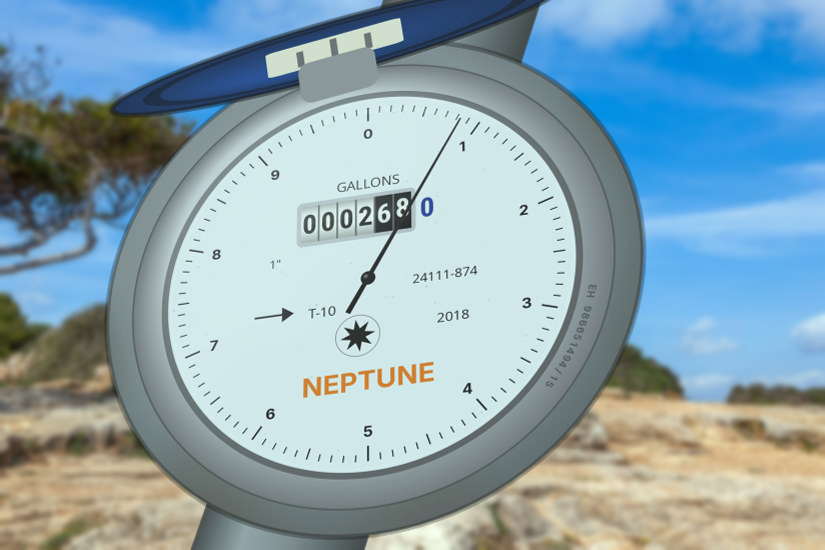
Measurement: 2680.8 gal
